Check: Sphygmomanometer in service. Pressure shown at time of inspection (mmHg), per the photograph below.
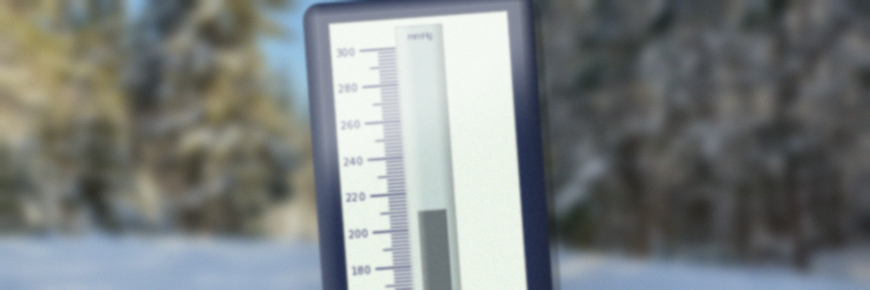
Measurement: 210 mmHg
